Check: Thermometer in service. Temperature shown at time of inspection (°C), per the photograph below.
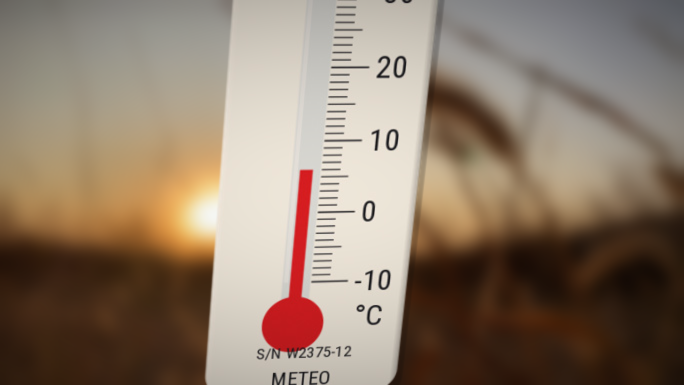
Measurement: 6 °C
